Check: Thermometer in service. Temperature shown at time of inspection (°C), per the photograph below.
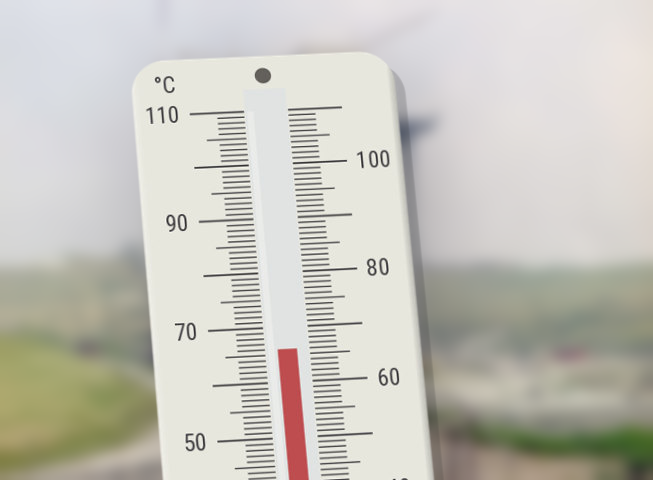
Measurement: 66 °C
